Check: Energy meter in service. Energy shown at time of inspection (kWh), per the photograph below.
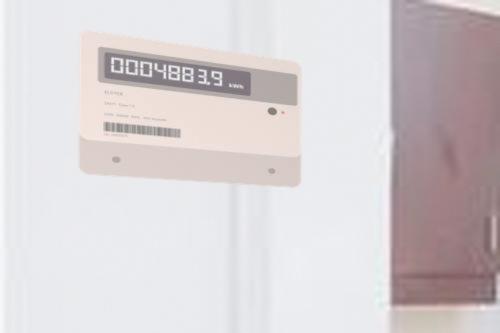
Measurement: 4883.9 kWh
